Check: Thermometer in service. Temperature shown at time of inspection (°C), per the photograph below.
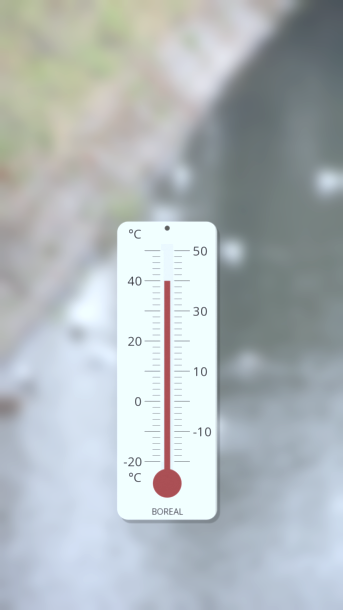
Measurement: 40 °C
